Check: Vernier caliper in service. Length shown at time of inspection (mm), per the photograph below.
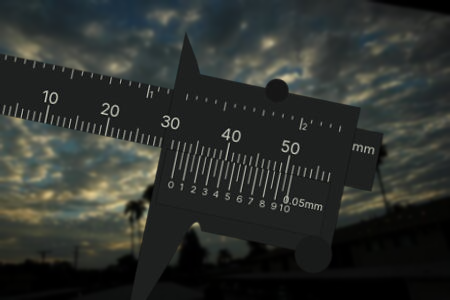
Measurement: 32.0 mm
